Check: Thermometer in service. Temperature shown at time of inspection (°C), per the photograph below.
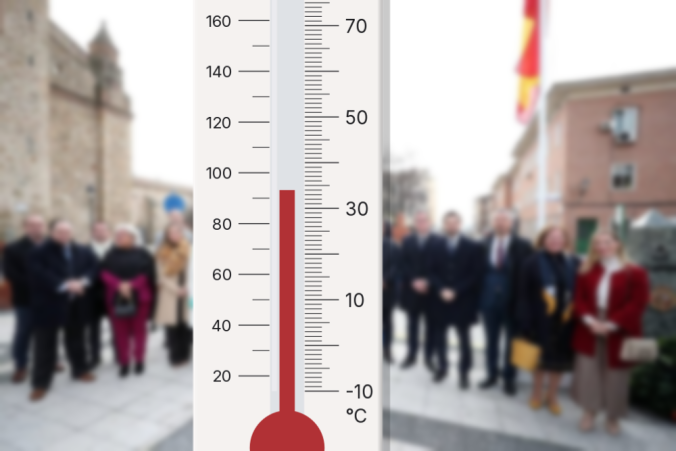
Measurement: 34 °C
